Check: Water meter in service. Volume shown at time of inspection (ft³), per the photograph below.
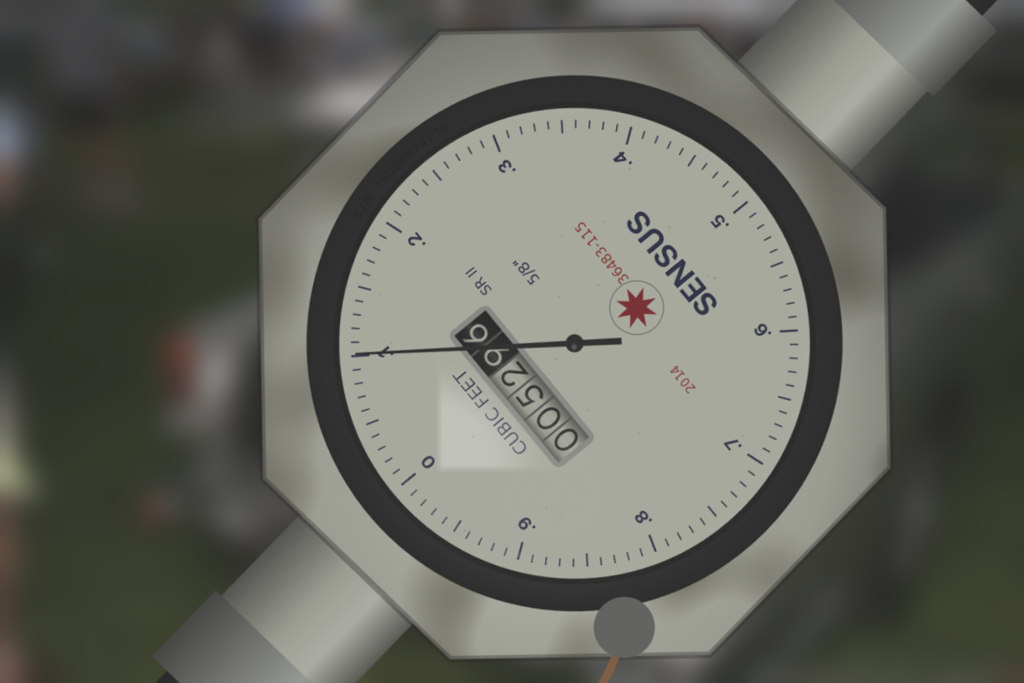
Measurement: 5296.10 ft³
